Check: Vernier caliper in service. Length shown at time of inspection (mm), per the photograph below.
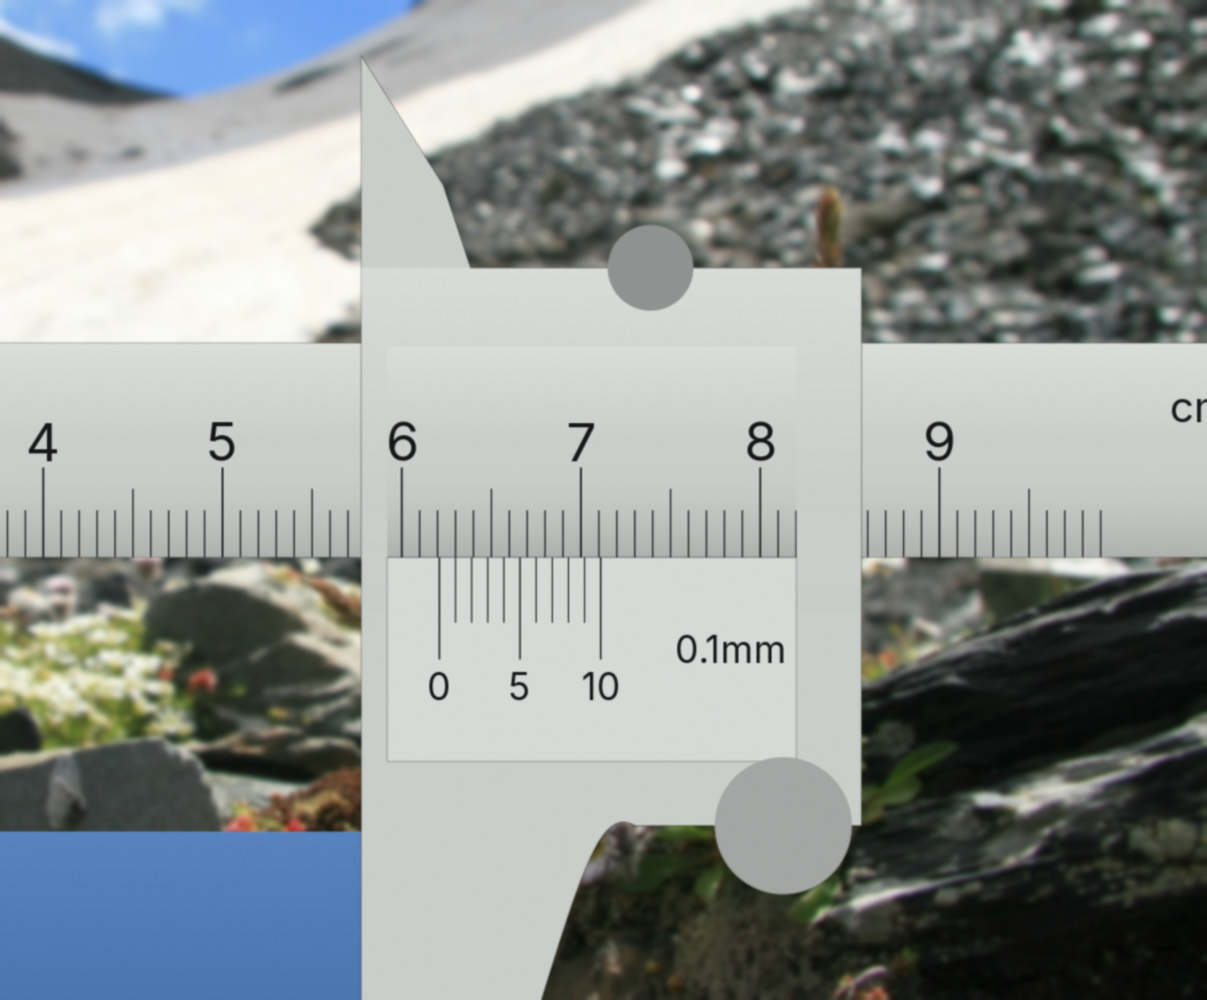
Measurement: 62.1 mm
